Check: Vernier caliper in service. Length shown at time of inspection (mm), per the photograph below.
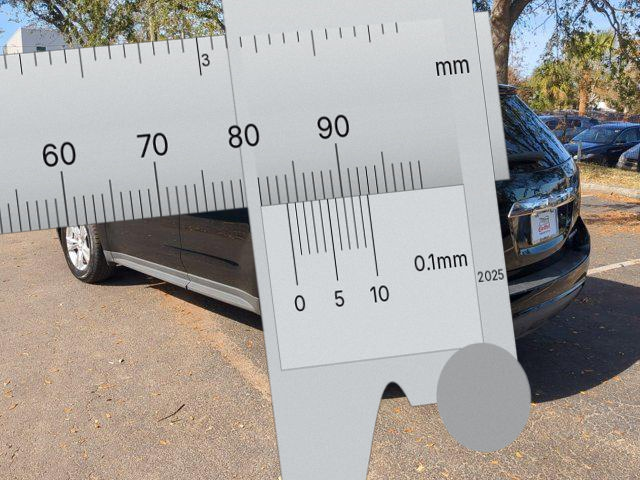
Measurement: 83.8 mm
